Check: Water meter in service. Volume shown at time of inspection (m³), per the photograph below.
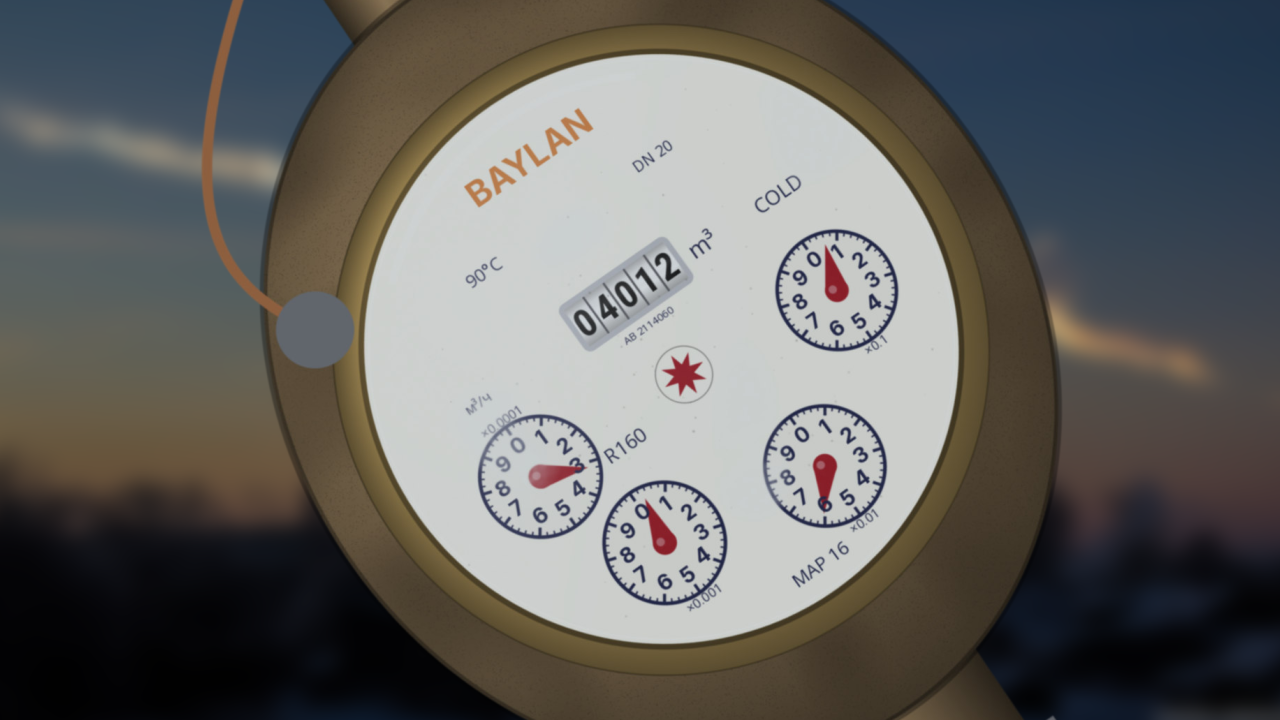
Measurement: 4012.0603 m³
